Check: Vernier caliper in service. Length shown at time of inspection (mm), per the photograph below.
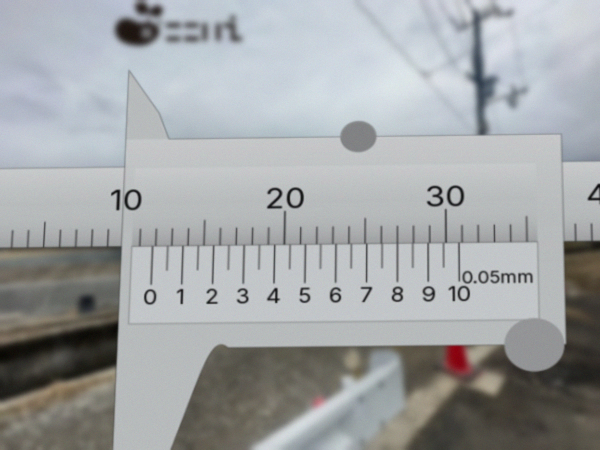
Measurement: 11.8 mm
